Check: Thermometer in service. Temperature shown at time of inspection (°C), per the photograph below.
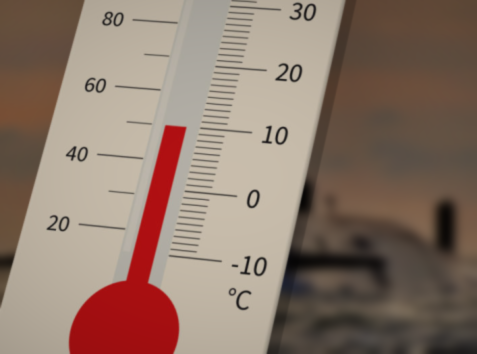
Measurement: 10 °C
